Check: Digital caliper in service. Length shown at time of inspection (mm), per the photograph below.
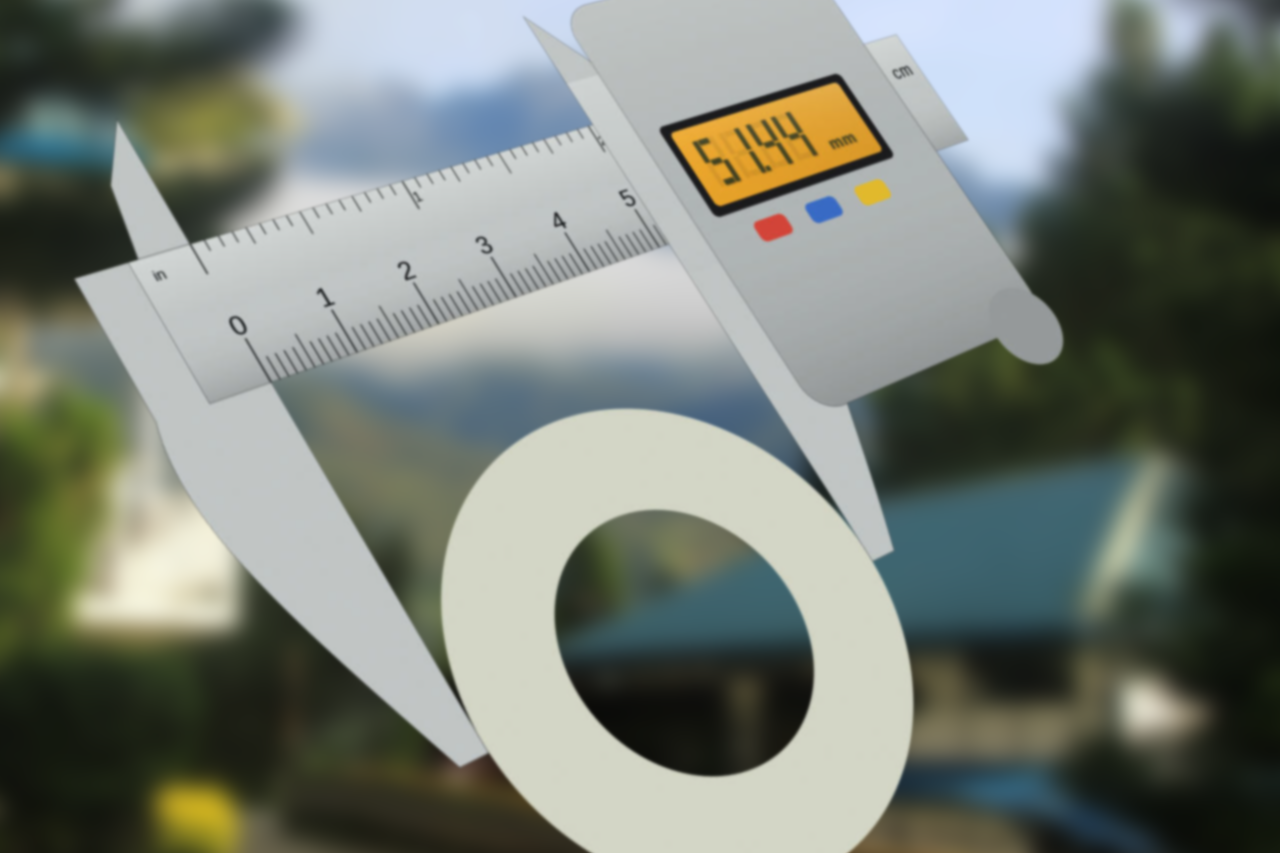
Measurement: 51.44 mm
